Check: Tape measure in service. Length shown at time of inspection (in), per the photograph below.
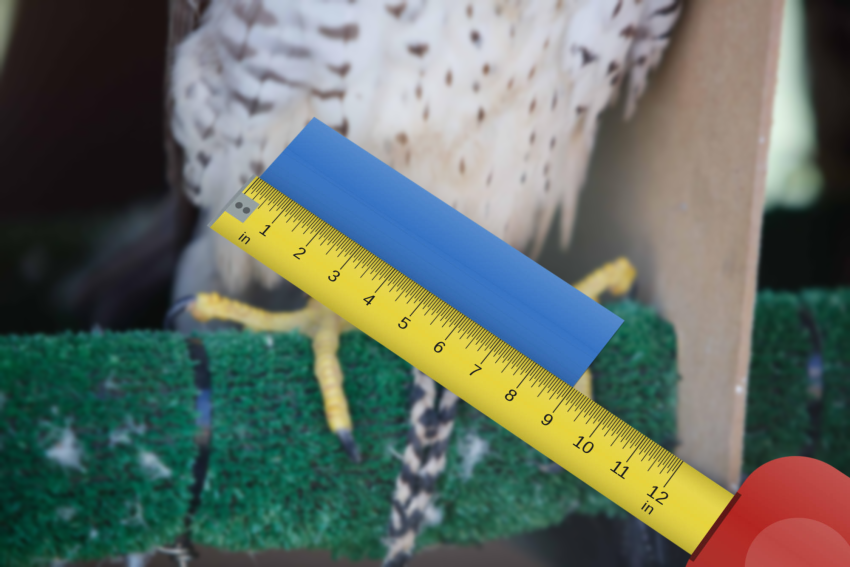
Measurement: 9 in
